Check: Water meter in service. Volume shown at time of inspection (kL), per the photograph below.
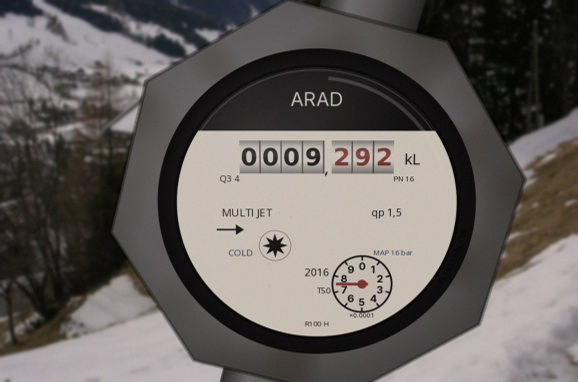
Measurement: 9.2927 kL
